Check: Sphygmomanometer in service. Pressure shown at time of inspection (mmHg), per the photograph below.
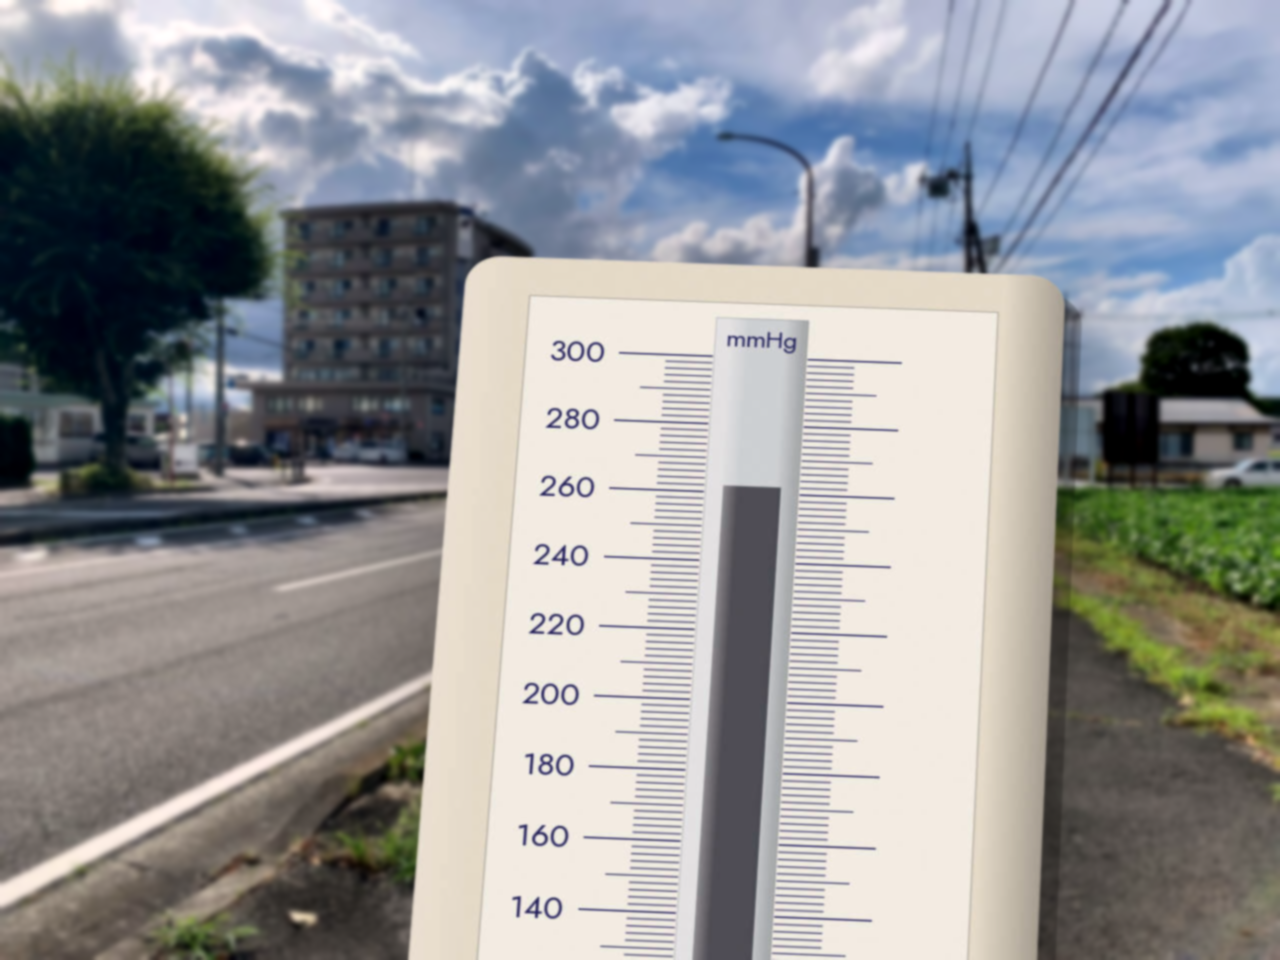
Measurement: 262 mmHg
